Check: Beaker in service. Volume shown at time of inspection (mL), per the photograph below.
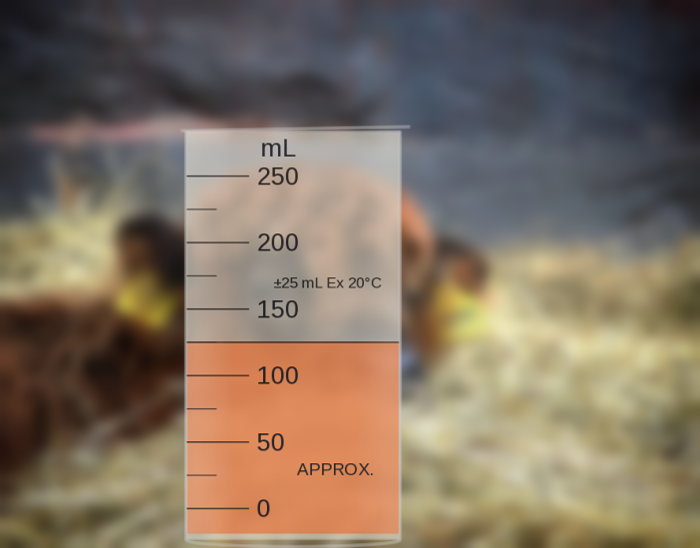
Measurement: 125 mL
